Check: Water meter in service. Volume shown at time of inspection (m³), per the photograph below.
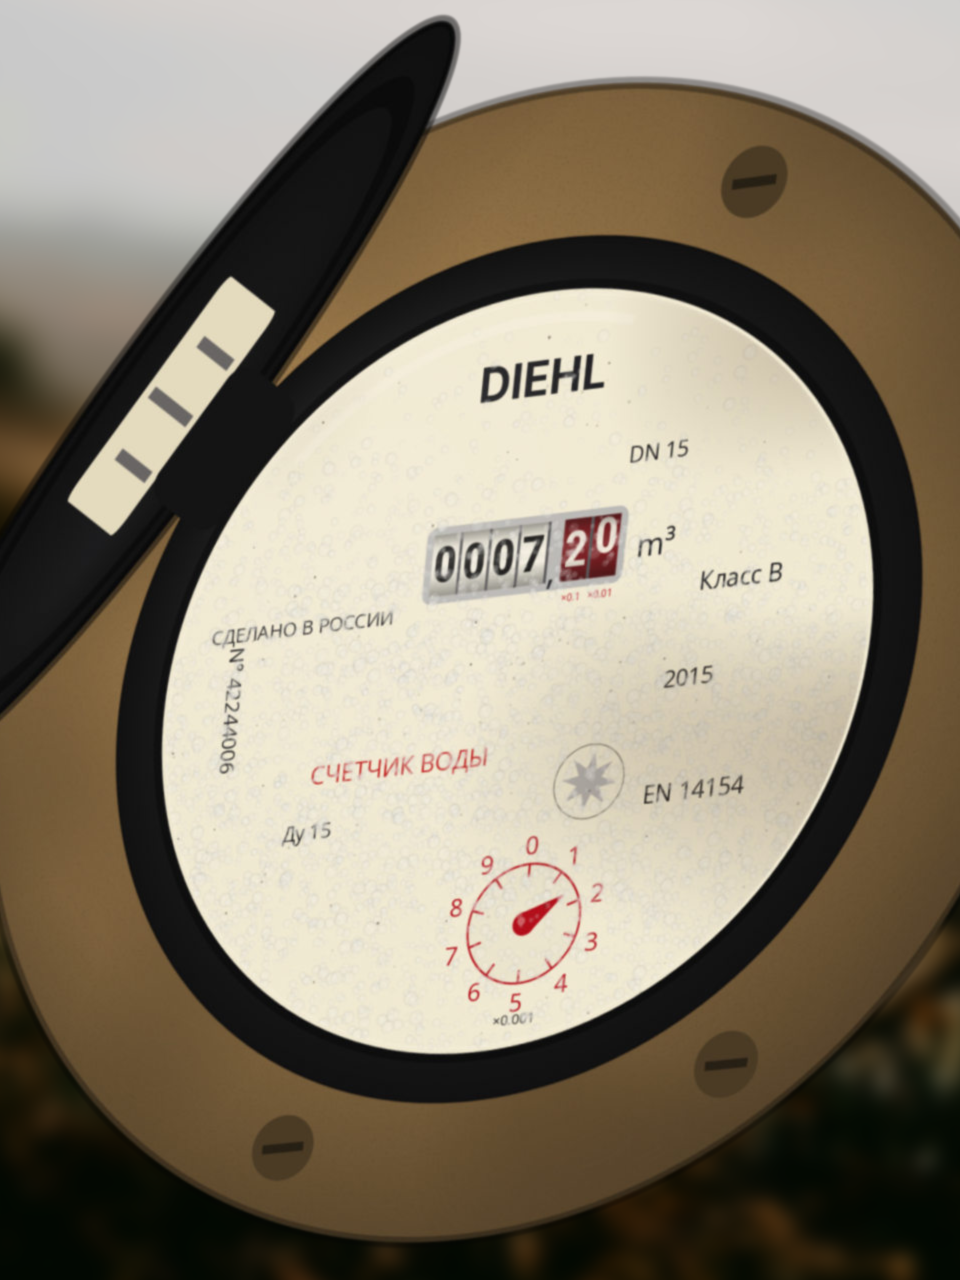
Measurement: 7.201 m³
